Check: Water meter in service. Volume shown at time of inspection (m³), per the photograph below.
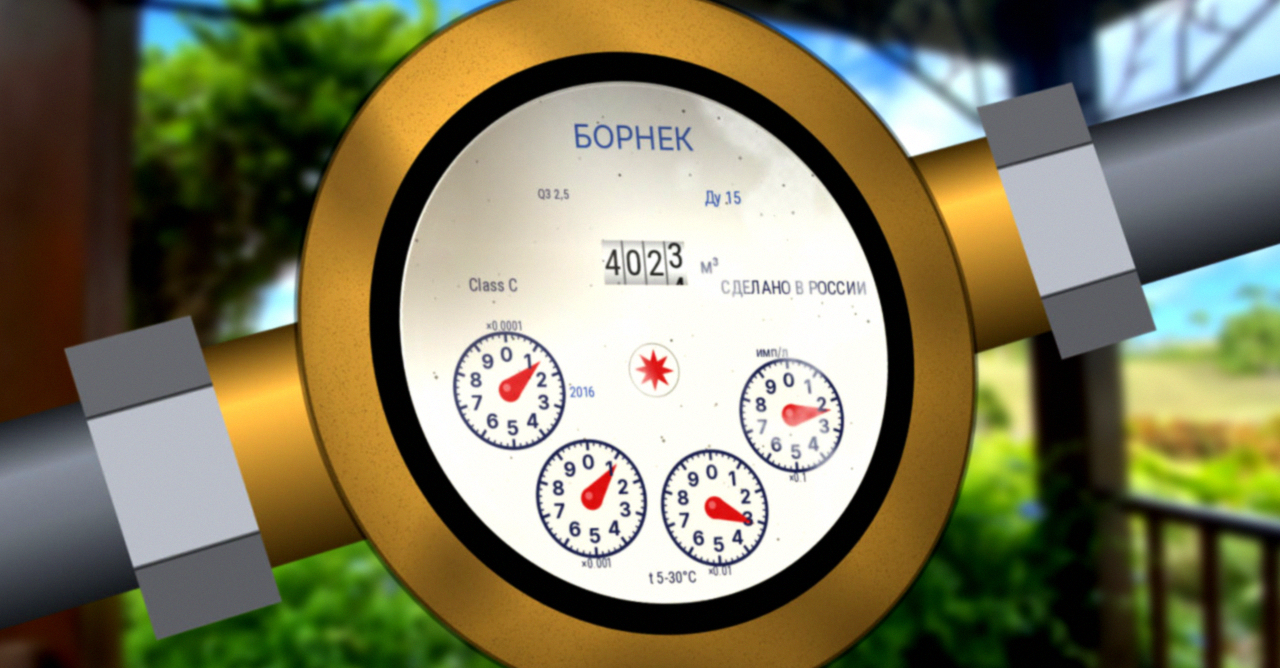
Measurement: 4023.2311 m³
